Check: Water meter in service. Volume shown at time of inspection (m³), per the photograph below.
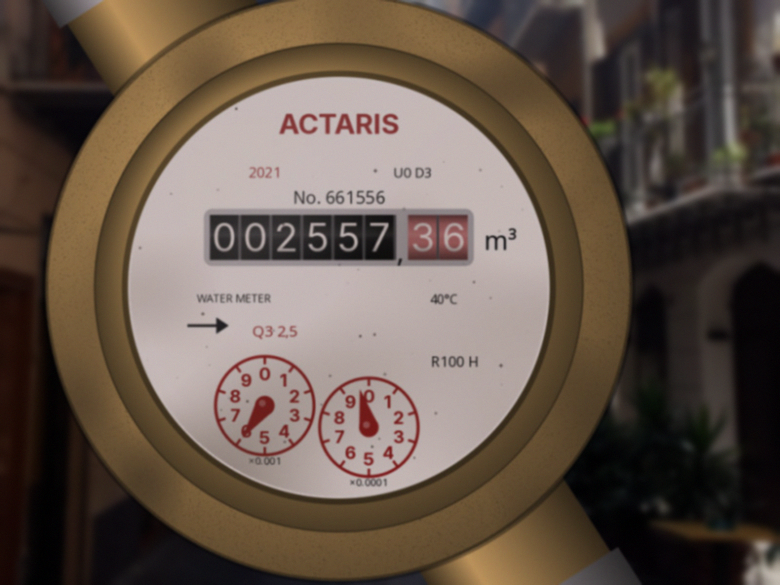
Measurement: 2557.3659 m³
